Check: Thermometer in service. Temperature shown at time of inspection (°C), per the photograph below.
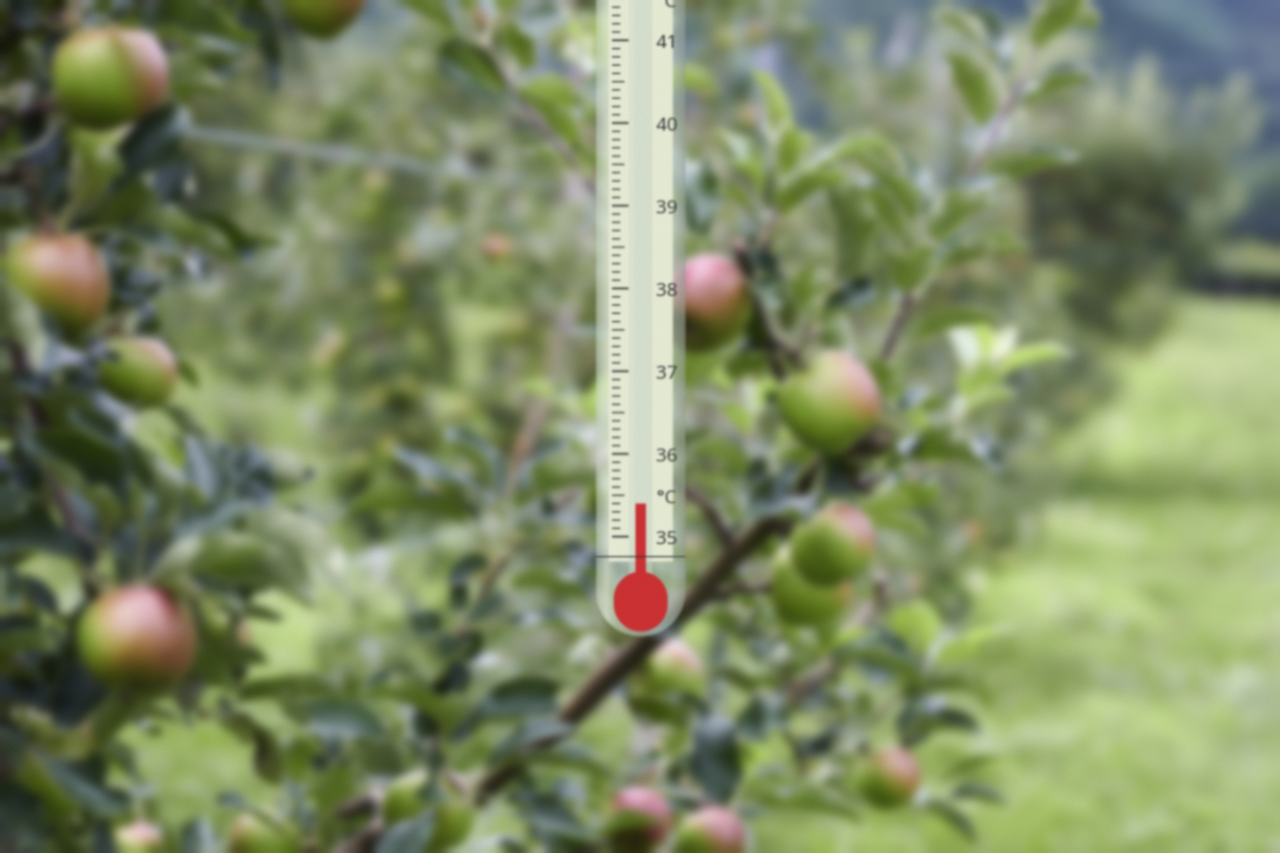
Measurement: 35.4 °C
